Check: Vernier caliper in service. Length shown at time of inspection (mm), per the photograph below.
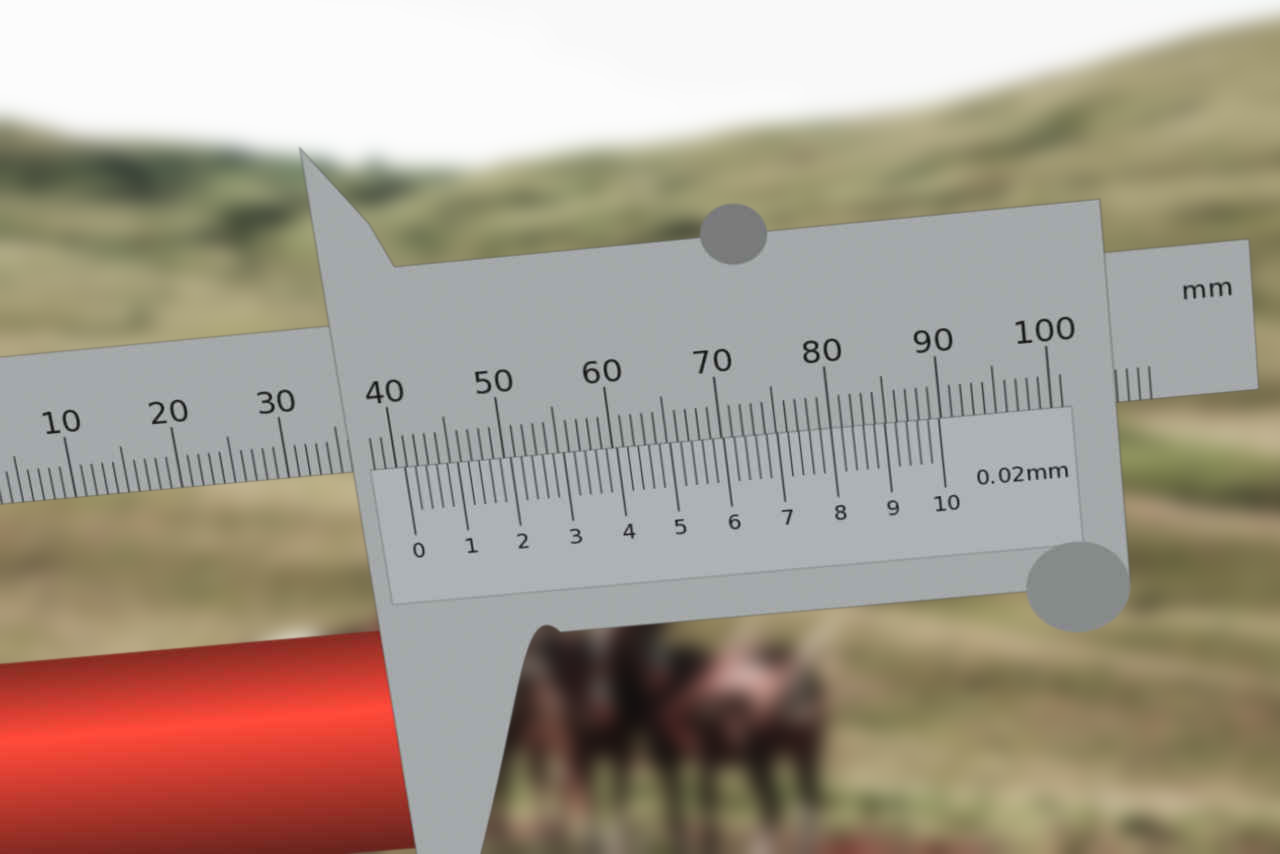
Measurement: 40.8 mm
